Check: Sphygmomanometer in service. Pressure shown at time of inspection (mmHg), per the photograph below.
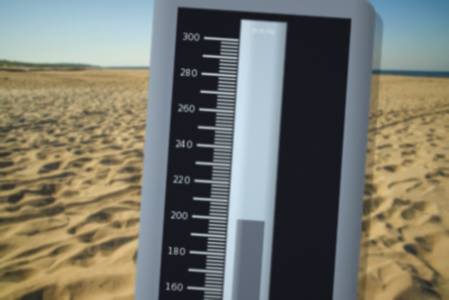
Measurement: 200 mmHg
